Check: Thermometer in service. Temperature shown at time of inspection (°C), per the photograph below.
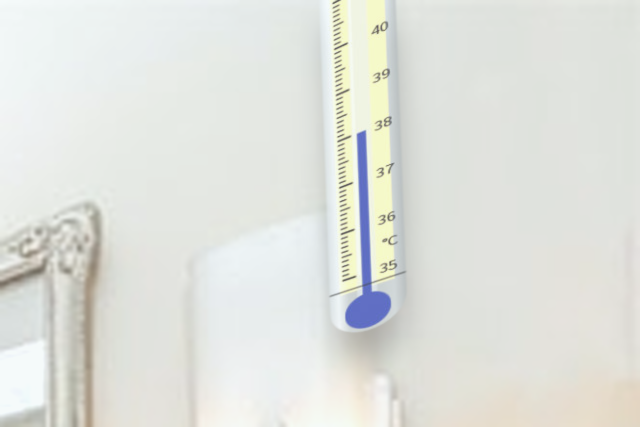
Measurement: 38 °C
